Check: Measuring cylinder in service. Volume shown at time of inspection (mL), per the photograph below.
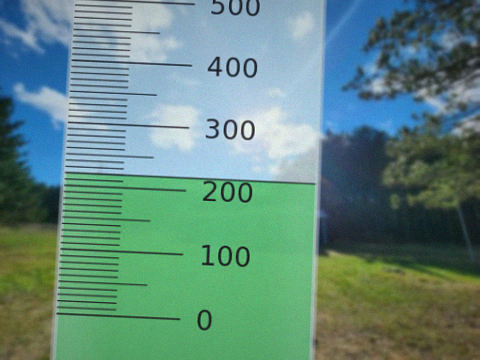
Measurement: 220 mL
